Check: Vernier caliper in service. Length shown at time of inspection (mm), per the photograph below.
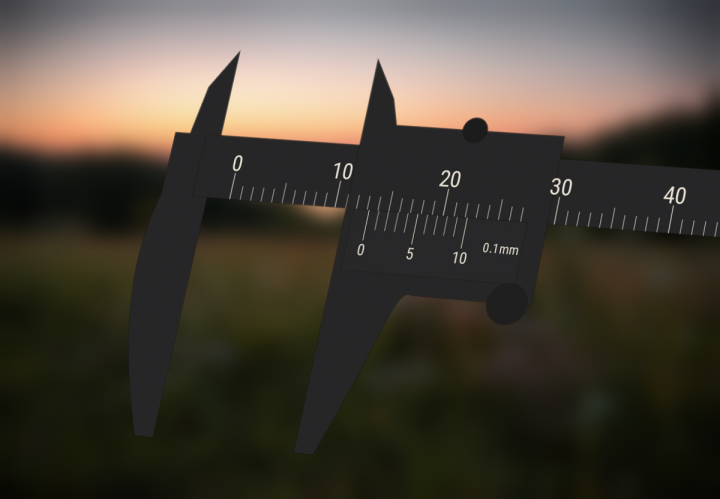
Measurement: 13.2 mm
